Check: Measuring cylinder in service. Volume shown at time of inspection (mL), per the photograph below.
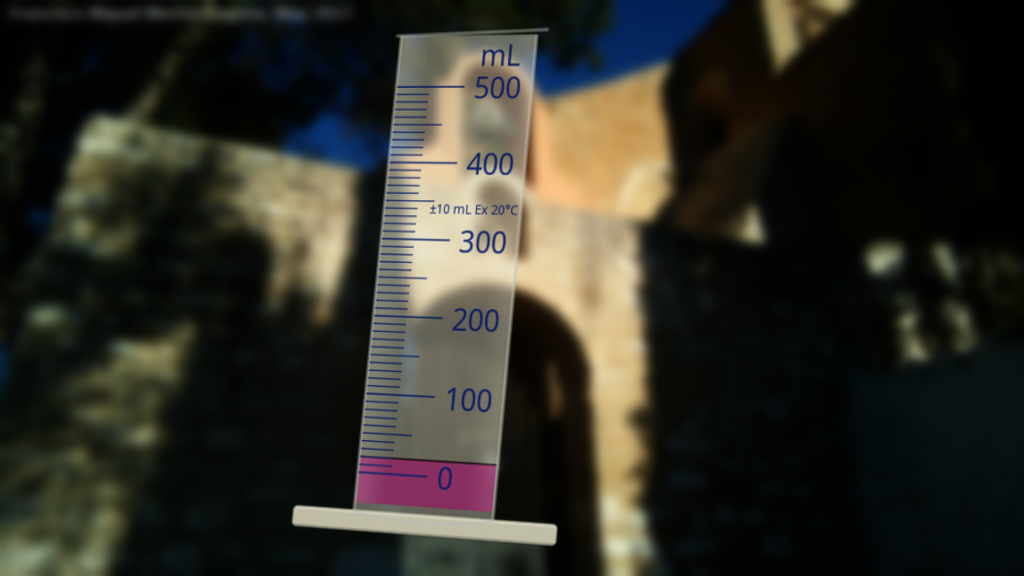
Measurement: 20 mL
